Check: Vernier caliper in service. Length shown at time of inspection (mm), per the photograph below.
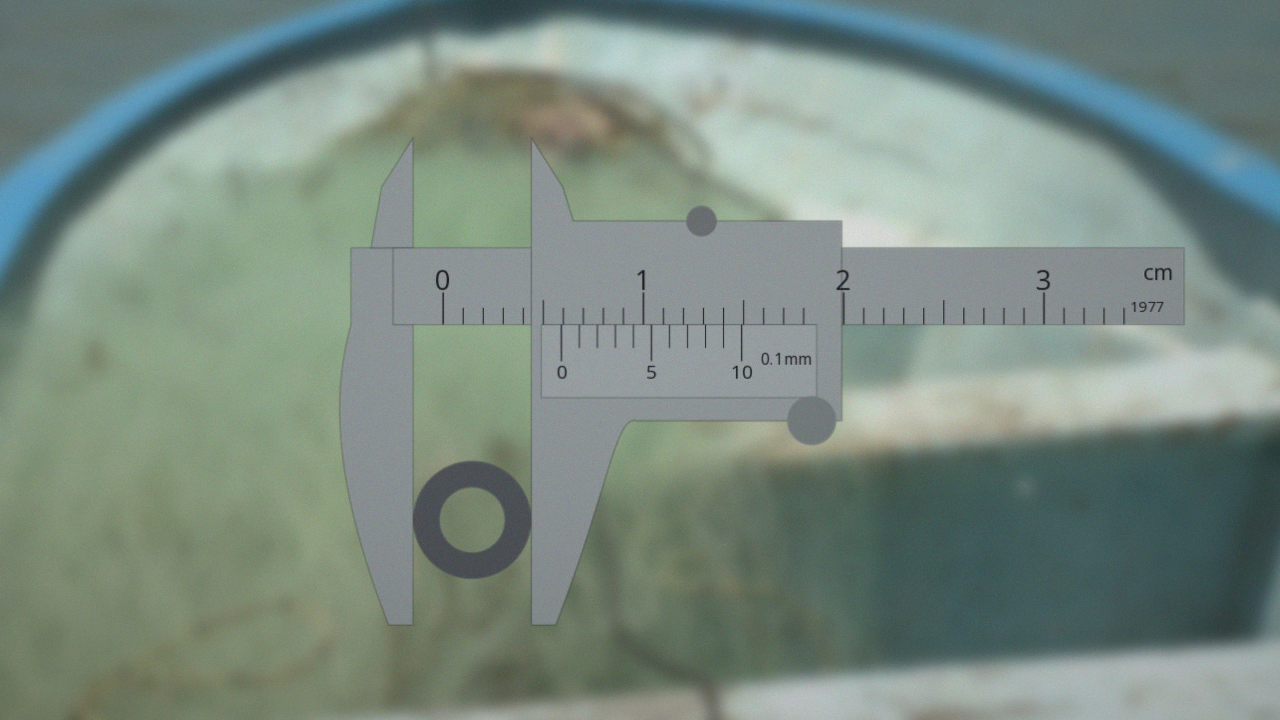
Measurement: 5.9 mm
